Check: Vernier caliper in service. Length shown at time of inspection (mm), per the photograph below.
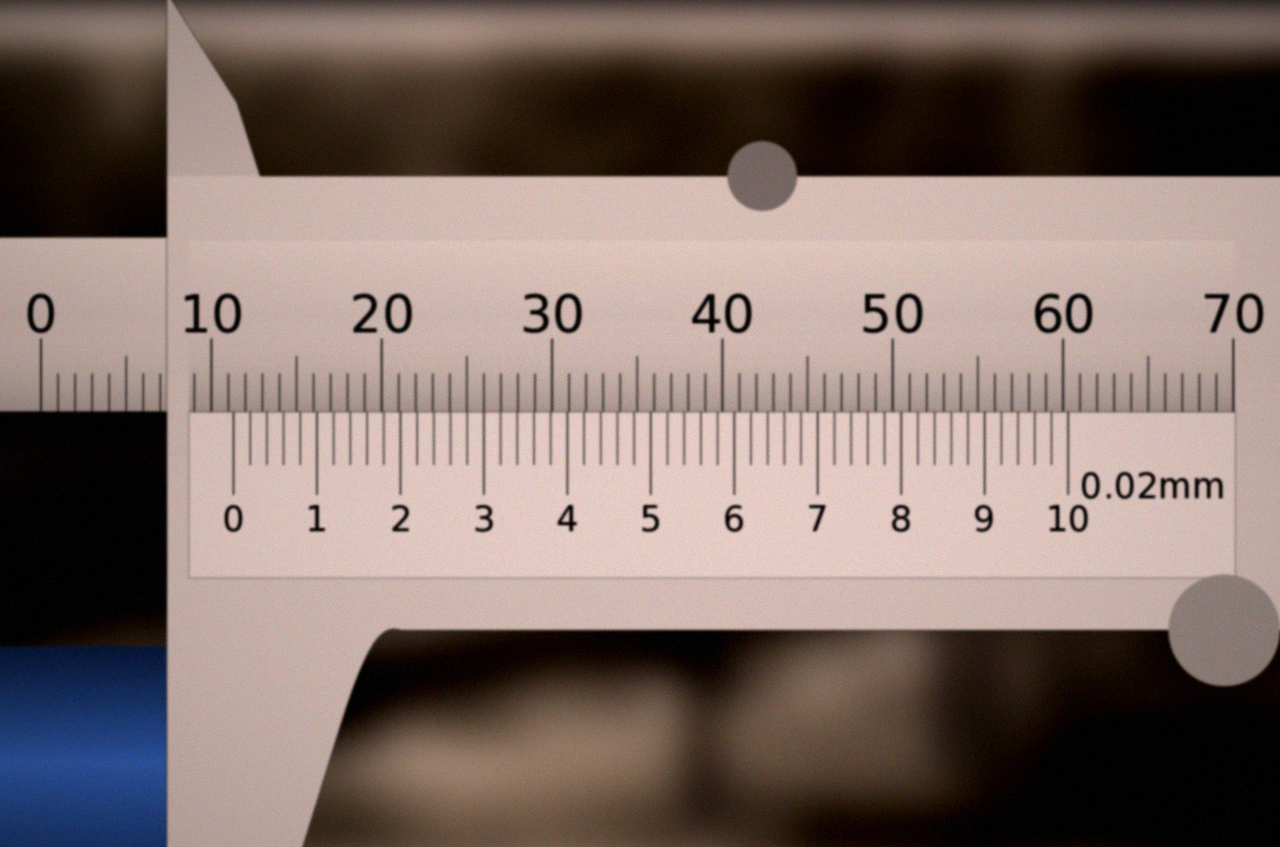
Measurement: 11.3 mm
